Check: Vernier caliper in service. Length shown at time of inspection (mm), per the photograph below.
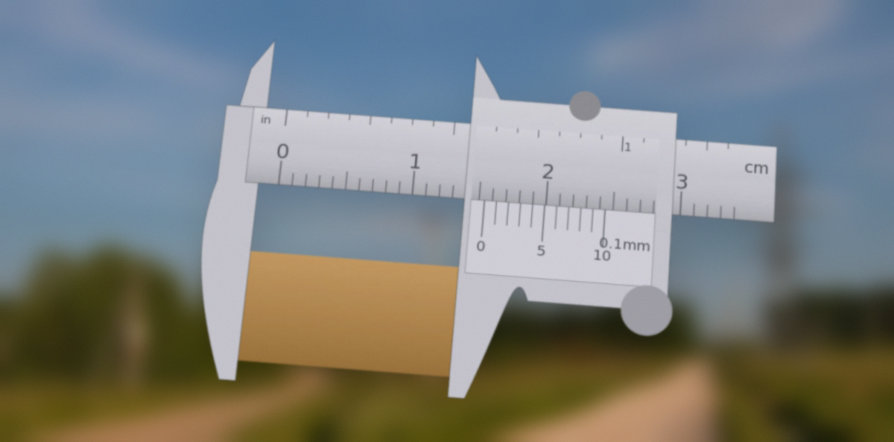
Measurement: 15.4 mm
